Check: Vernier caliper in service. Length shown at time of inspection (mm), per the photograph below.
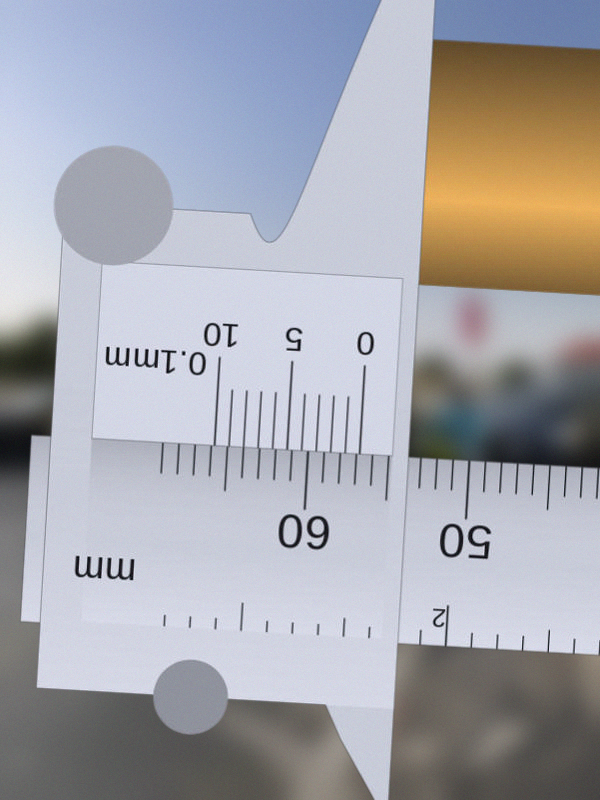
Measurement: 56.8 mm
